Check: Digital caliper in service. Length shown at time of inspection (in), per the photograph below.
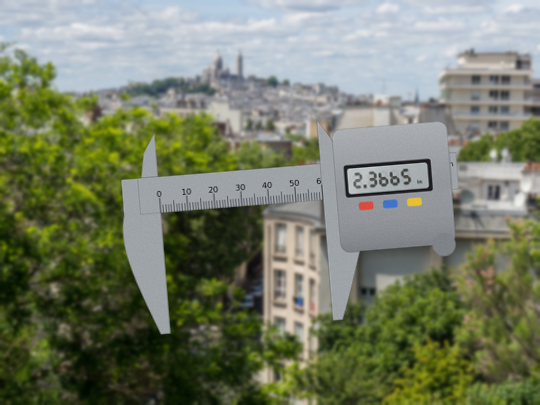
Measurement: 2.3665 in
